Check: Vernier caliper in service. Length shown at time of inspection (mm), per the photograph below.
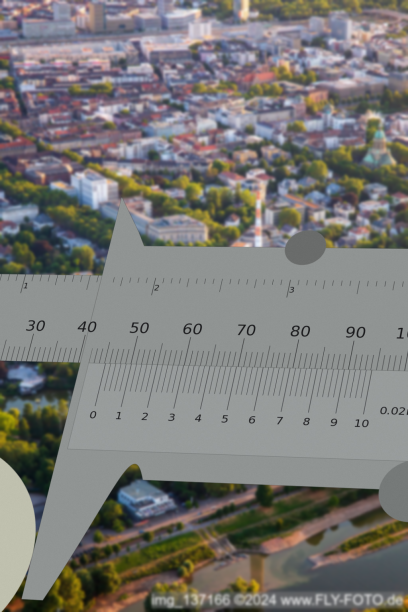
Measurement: 45.2 mm
